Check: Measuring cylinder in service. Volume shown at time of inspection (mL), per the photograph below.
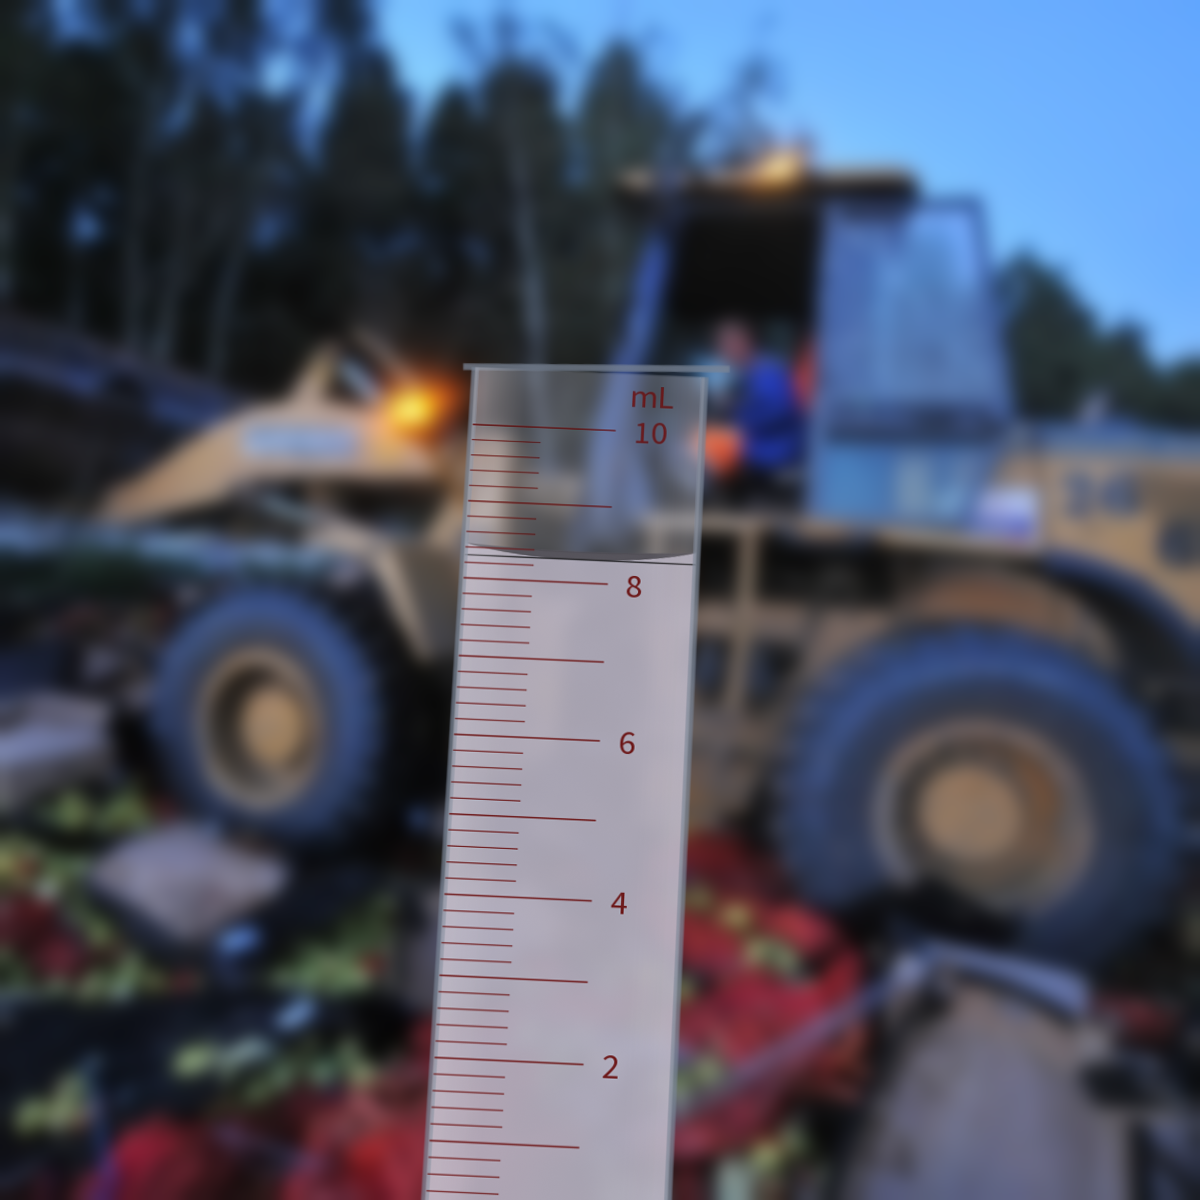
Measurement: 8.3 mL
